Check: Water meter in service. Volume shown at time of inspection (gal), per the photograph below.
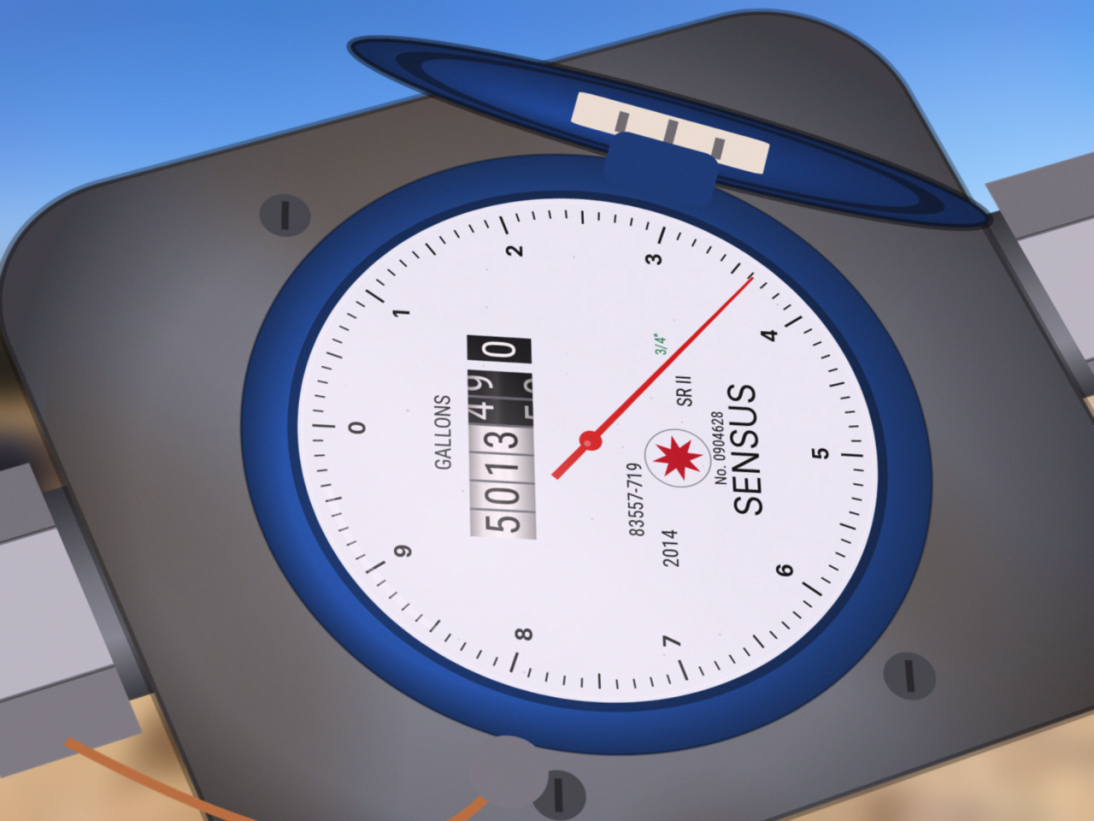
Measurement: 5013493.6 gal
